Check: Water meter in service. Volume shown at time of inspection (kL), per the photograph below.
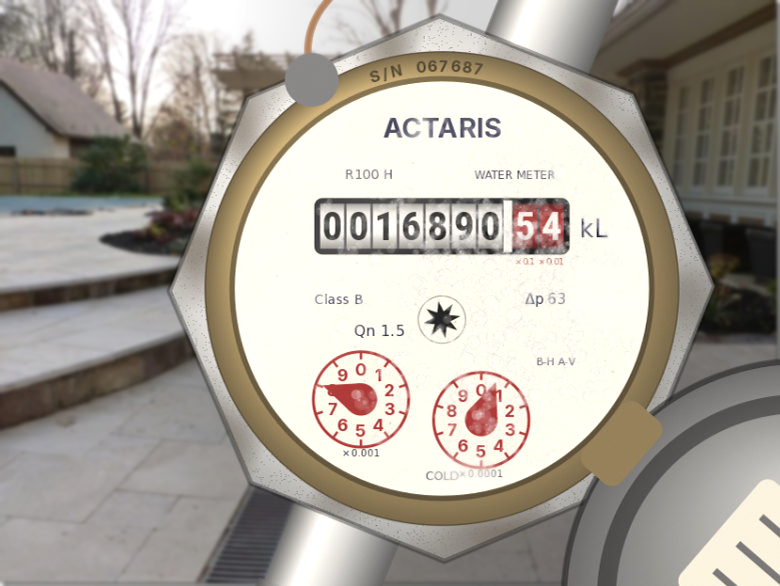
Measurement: 16890.5480 kL
